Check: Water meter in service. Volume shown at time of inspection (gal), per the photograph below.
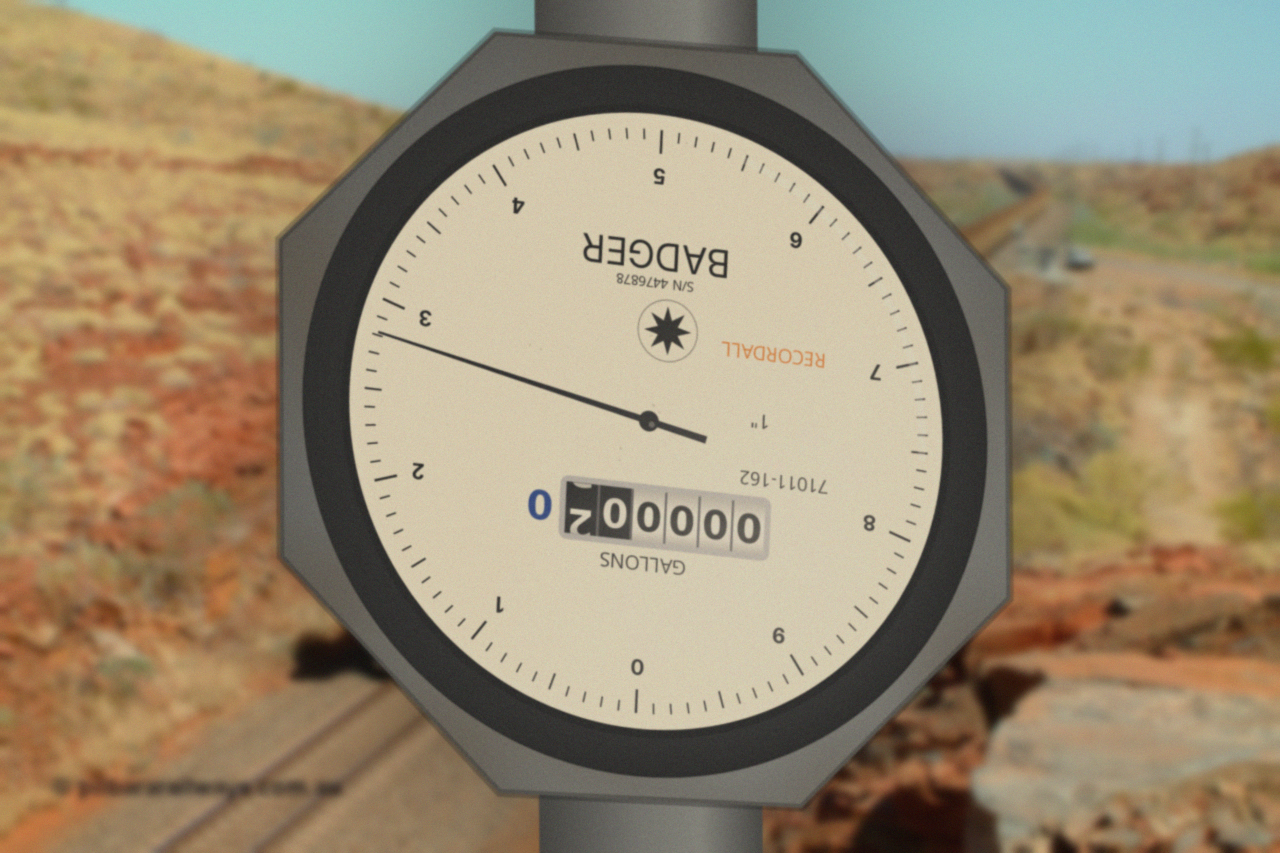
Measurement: 22.8 gal
